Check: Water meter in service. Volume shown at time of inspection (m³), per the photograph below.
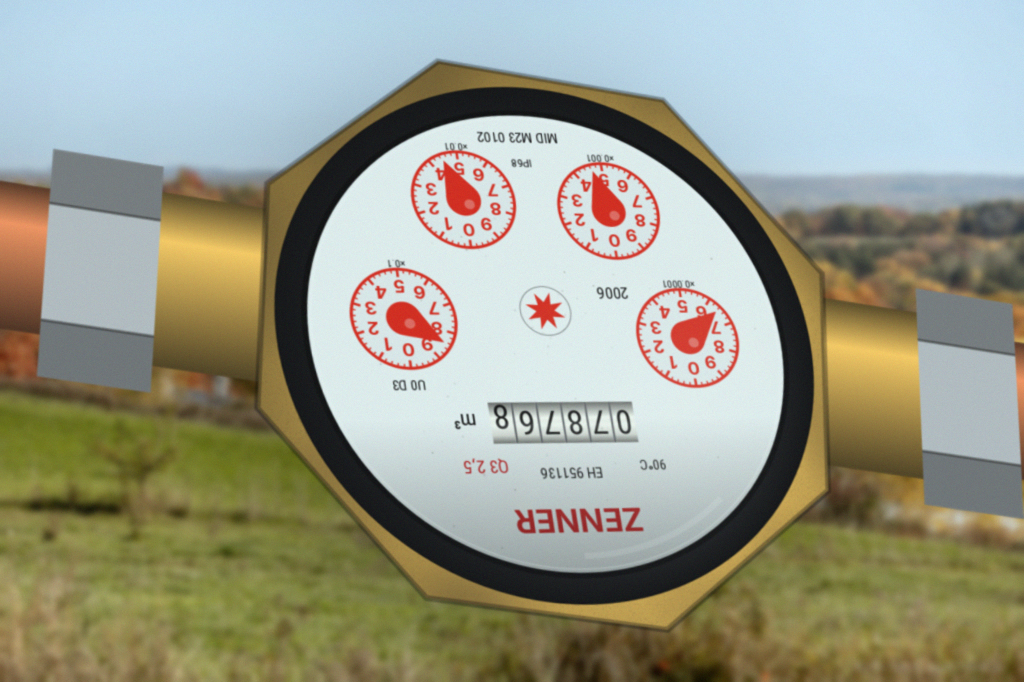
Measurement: 78767.8446 m³
